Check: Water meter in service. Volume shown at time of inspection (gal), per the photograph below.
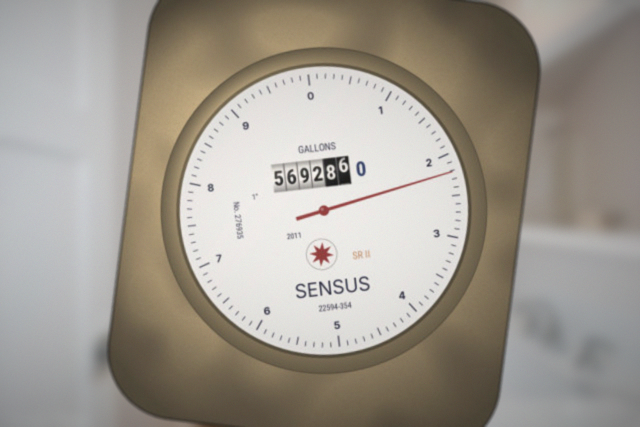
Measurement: 5692862.2 gal
